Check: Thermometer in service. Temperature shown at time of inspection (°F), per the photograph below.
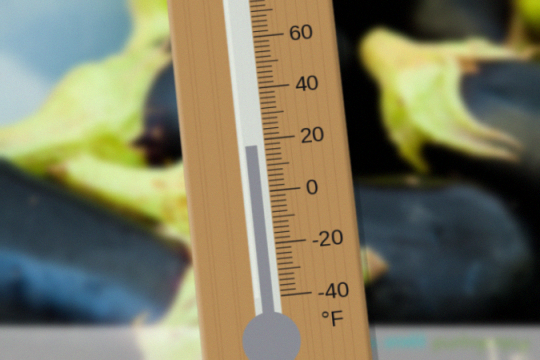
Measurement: 18 °F
